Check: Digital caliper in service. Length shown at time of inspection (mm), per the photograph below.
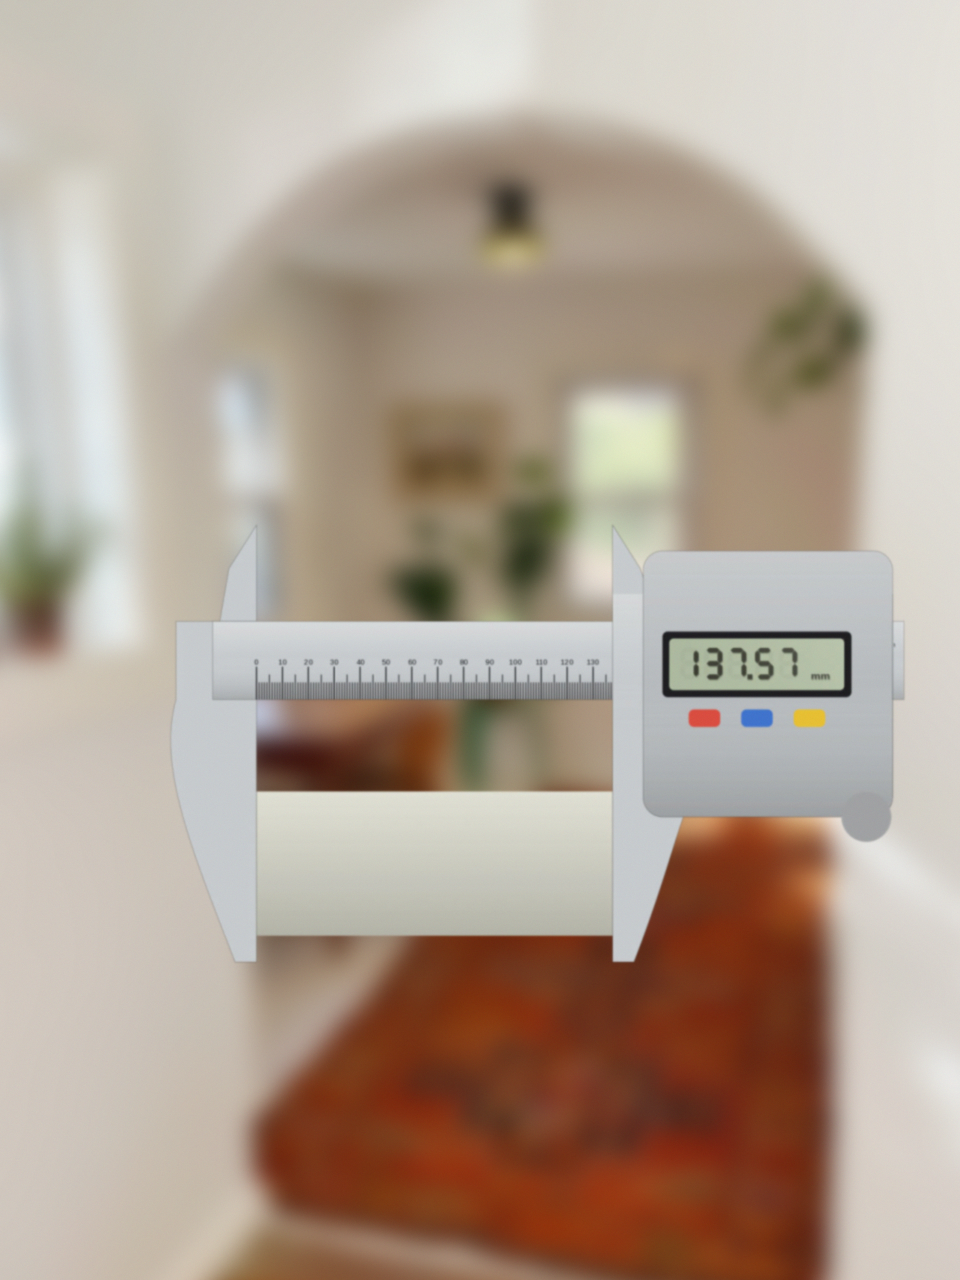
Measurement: 137.57 mm
